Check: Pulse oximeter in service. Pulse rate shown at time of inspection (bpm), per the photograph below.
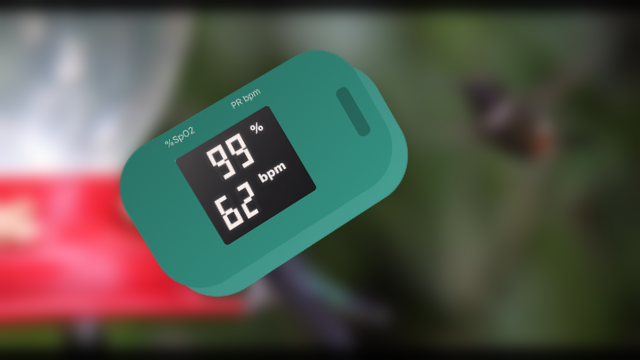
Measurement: 62 bpm
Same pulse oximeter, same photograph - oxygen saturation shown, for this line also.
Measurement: 99 %
